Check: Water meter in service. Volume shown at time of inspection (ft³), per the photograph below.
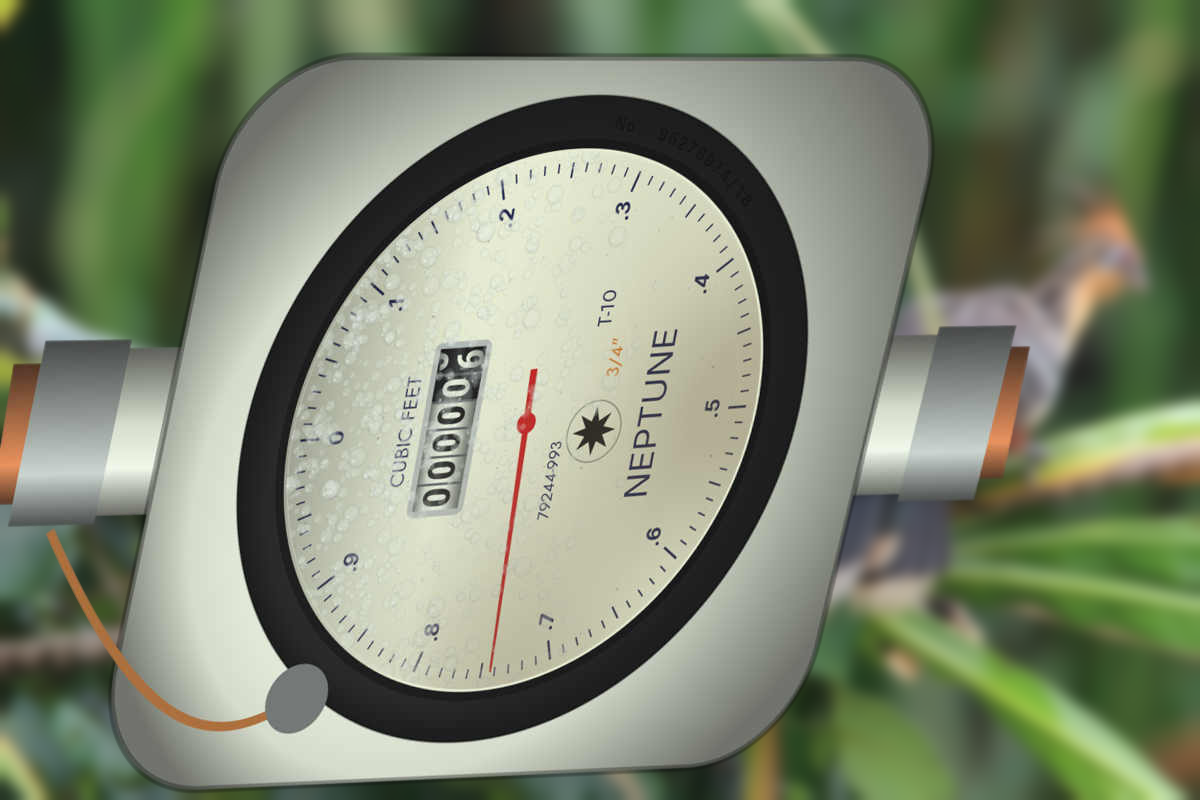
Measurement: 5.74 ft³
